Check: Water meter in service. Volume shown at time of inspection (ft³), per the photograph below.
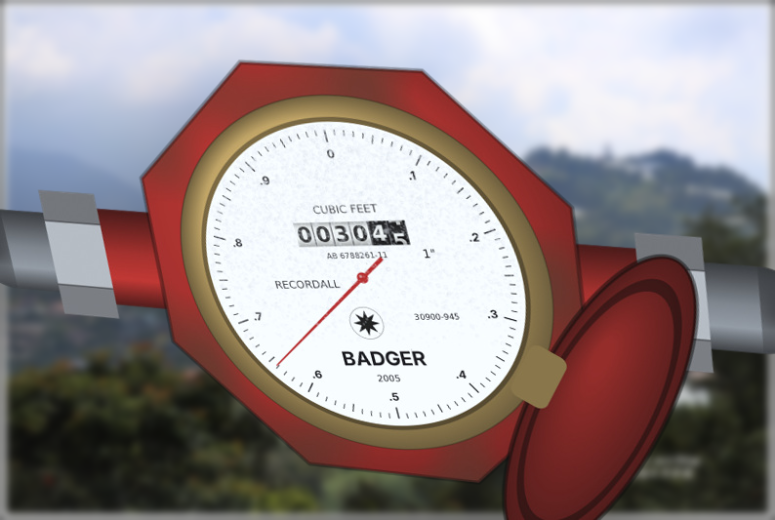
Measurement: 3044.64 ft³
